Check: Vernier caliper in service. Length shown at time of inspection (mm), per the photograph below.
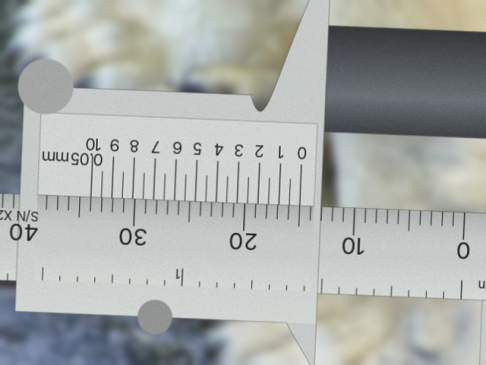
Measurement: 15.0 mm
